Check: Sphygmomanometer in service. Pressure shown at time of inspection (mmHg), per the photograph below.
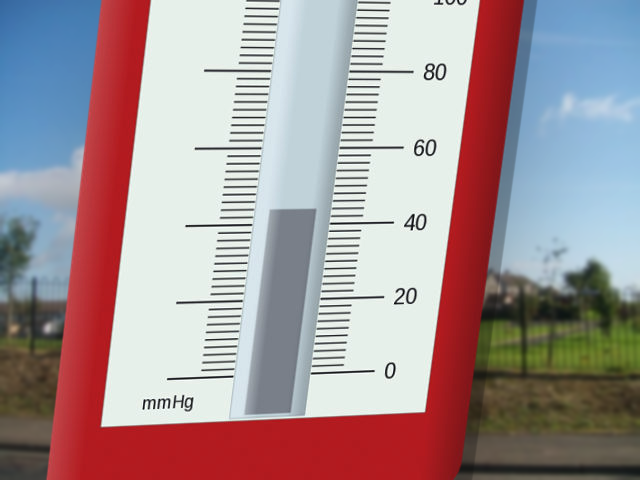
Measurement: 44 mmHg
